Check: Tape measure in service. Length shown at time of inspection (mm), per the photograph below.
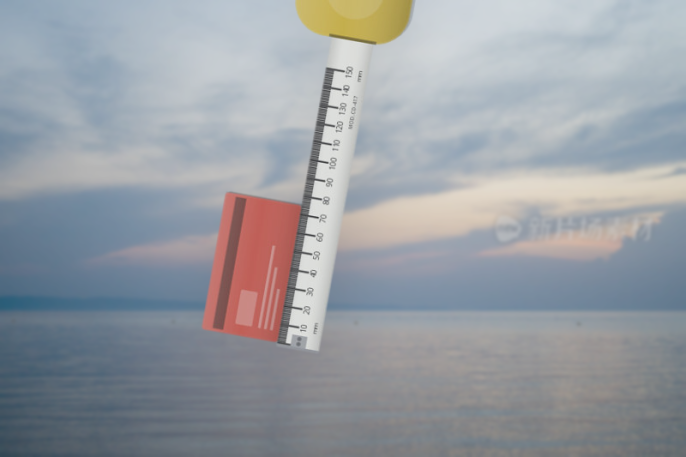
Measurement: 75 mm
